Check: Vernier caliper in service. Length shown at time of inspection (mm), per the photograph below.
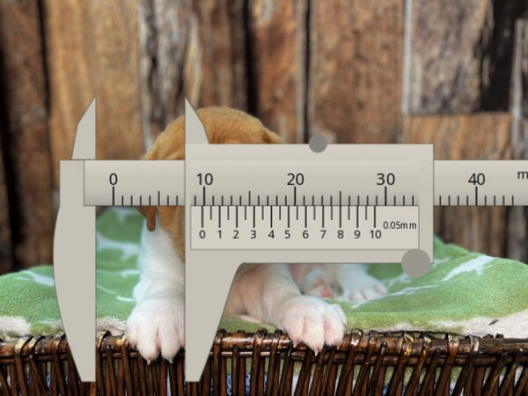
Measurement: 9.8 mm
